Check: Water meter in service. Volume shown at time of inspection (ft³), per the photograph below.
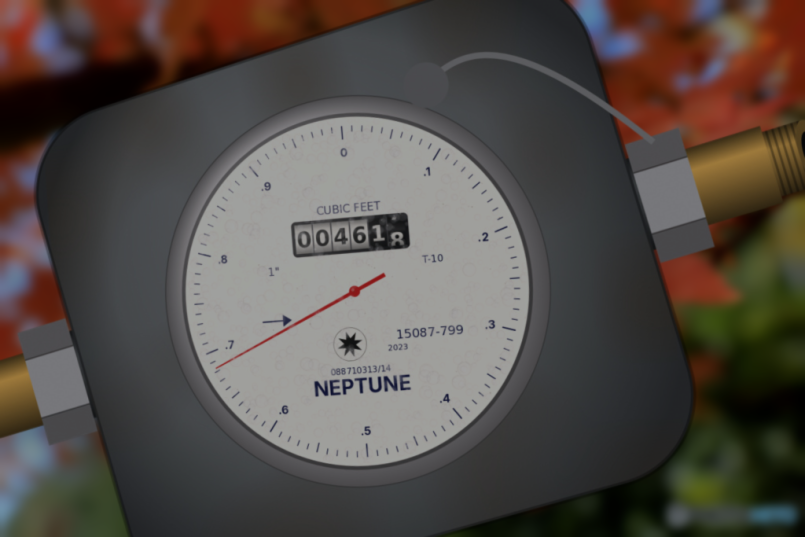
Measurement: 4617.68 ft³
